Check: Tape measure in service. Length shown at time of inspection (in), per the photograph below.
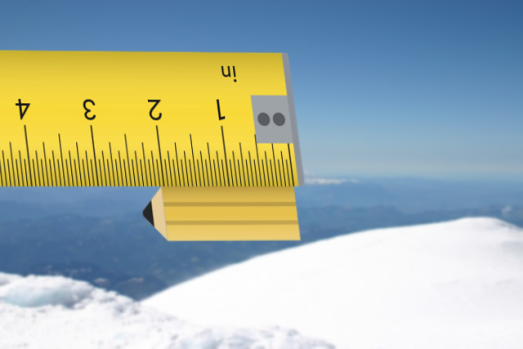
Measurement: 2.375 in
